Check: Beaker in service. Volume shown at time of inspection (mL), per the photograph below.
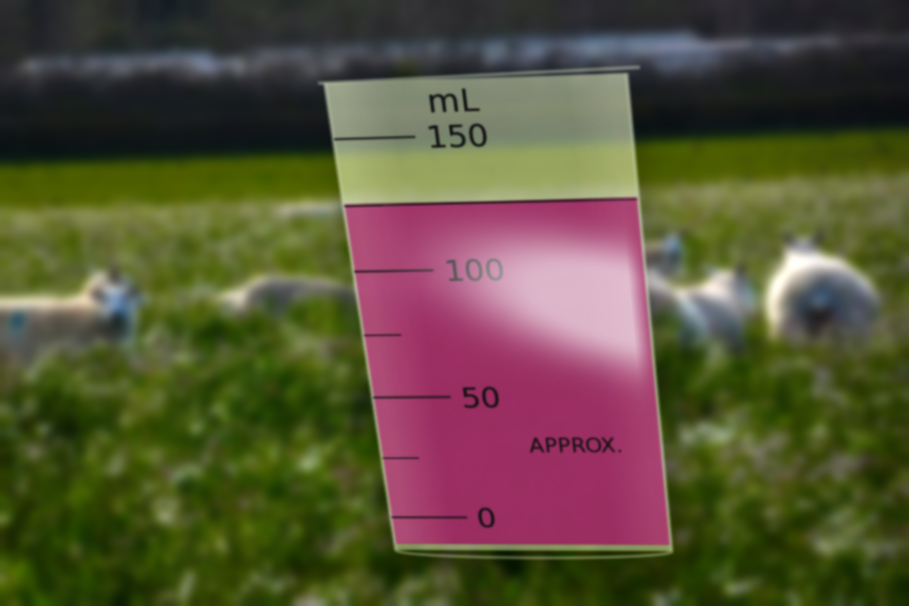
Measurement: 125 mL
